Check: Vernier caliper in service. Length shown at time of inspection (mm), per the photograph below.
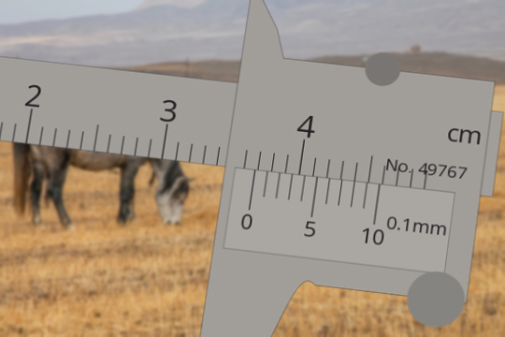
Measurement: 36.8 mm
